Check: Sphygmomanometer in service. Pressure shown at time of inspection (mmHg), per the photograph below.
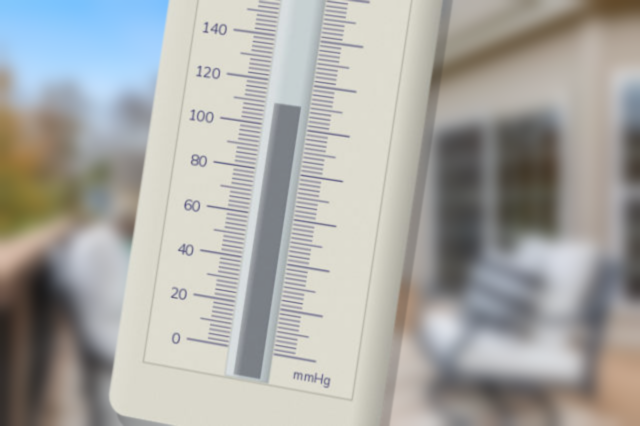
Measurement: 110 mmHg
